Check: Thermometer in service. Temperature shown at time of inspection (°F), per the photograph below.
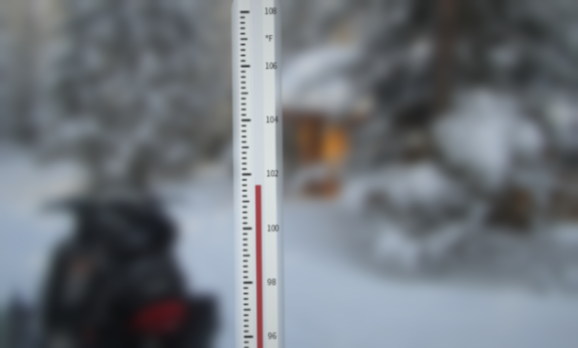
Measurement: 101.6 °F
